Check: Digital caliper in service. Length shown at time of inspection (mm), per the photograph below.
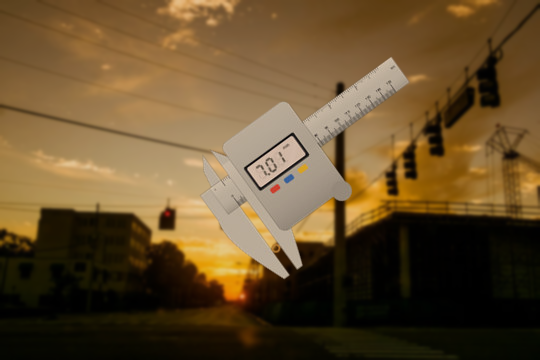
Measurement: 7.01 mm
